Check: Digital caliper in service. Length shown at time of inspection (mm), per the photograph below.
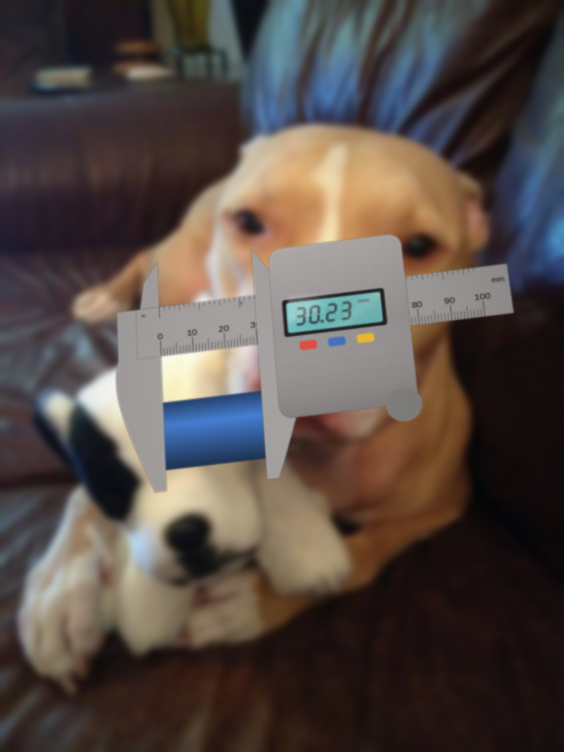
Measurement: 30.23 mm
